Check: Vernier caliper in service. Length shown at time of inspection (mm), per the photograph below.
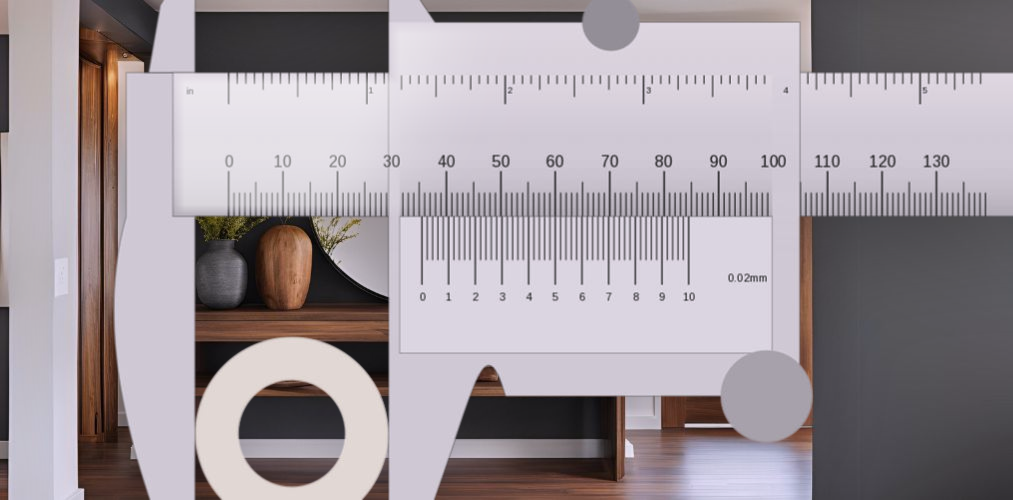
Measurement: 35.5 mm
